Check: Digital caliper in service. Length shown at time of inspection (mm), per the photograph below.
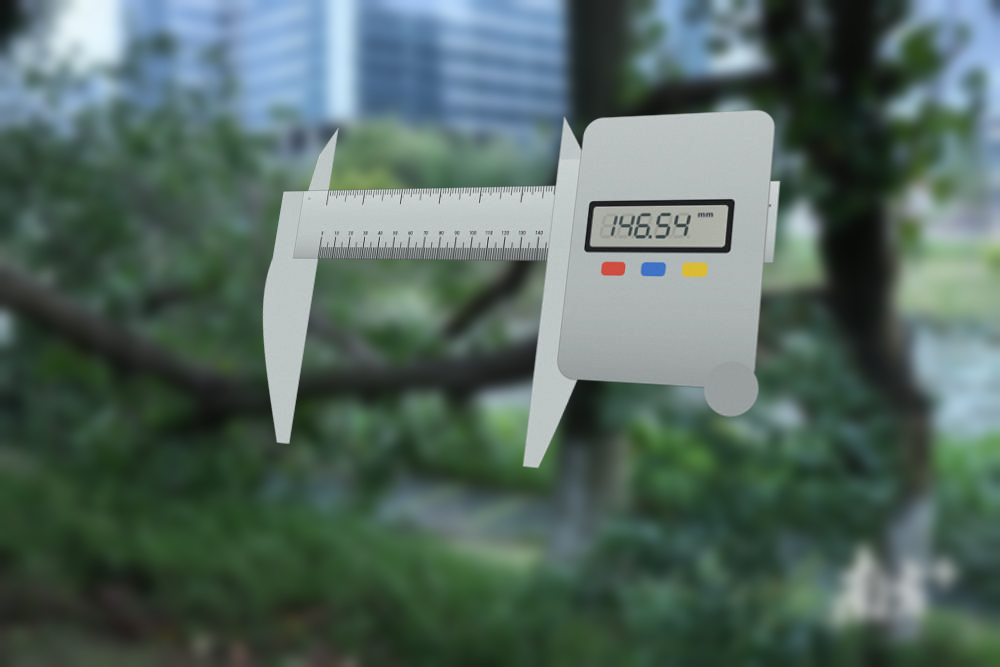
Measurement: 146.54 mm
